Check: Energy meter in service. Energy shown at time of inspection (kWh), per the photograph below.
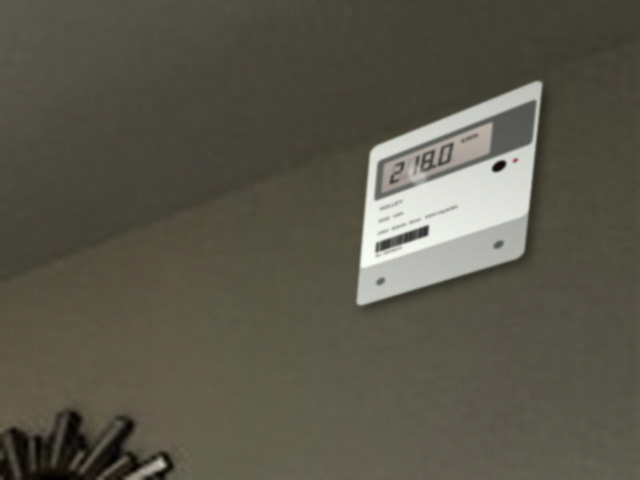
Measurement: 218.0 kWh
